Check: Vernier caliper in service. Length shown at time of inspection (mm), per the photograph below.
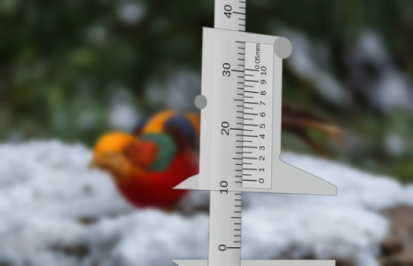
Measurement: 11.4 mm
